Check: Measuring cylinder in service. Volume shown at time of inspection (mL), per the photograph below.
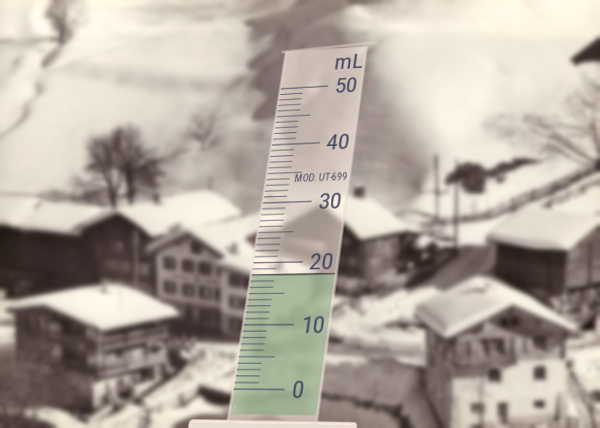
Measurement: 18 mL
